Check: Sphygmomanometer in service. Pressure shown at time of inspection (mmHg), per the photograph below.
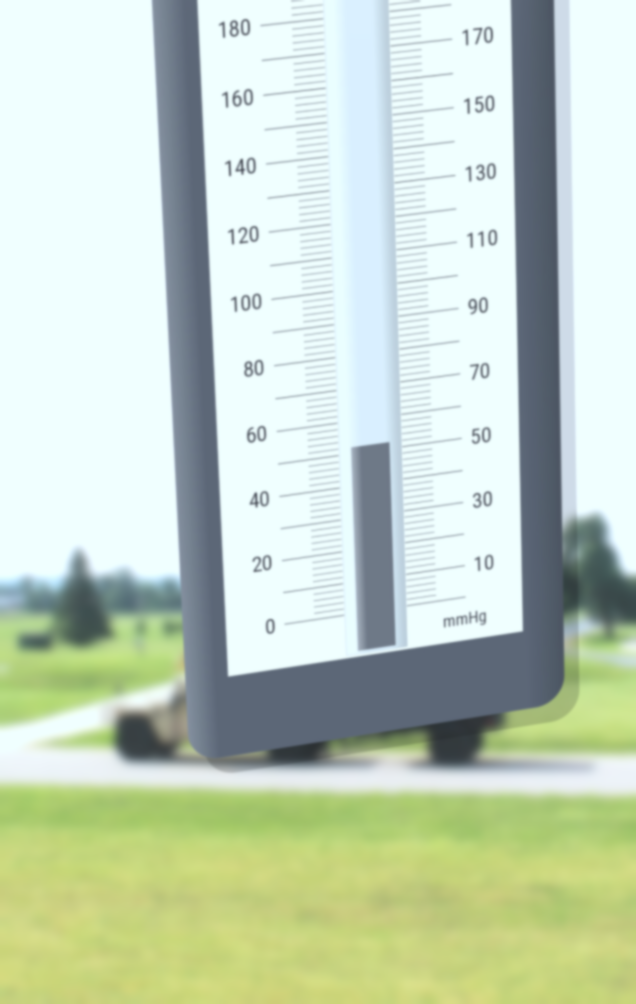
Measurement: 52 mmHg
